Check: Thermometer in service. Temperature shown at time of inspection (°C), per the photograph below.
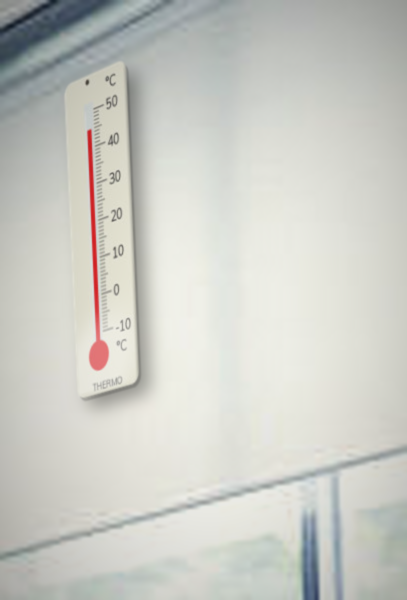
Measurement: 45 °C
